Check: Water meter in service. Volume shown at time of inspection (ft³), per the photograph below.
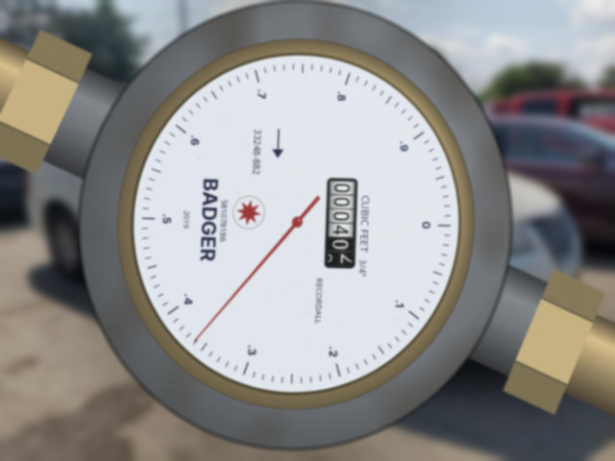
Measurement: 402.36 ft³
